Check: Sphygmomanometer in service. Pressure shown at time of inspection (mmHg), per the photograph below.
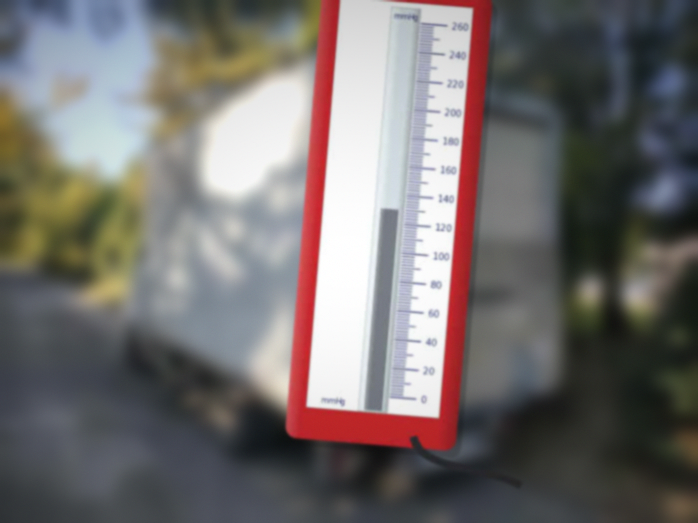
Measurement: 130 mmHg
